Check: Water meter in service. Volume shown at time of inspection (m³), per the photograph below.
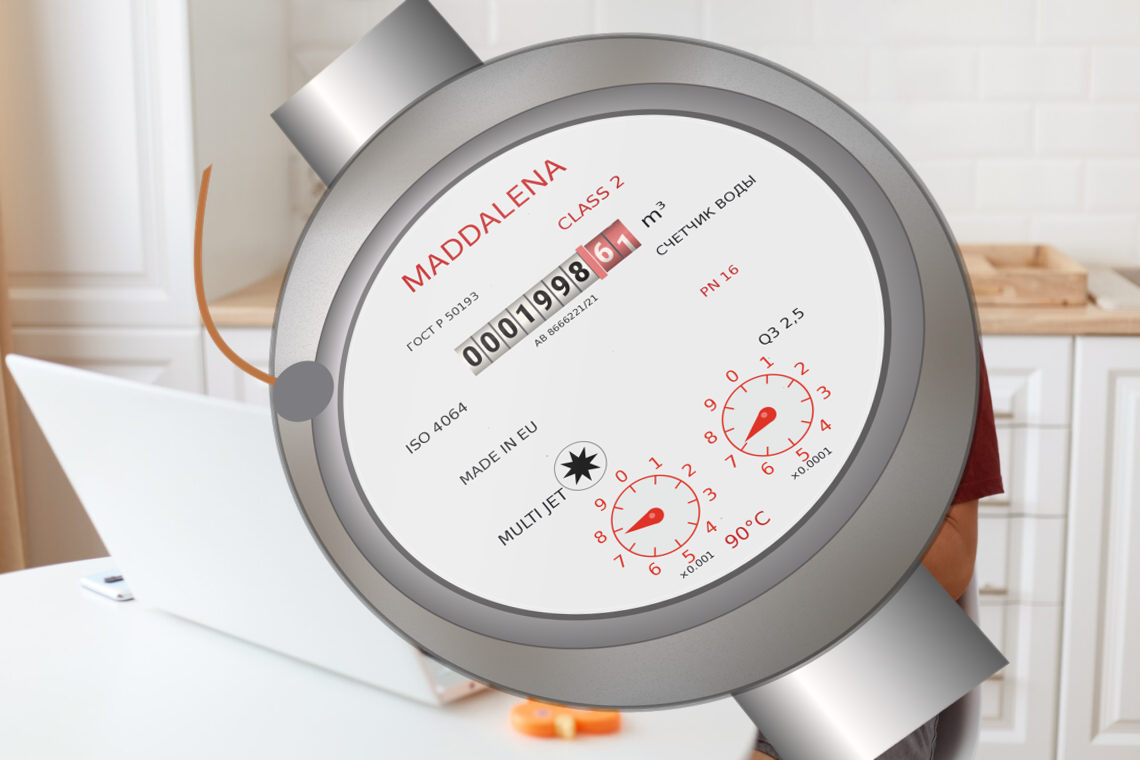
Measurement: 1998.6077 m³
